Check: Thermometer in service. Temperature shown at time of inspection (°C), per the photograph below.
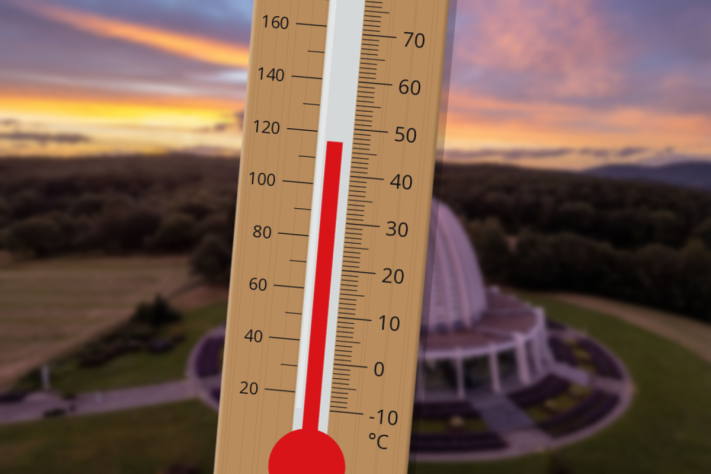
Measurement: 47 °C
